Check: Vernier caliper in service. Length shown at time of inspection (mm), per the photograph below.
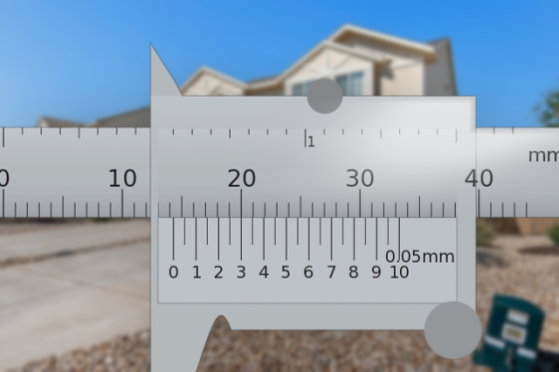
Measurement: 14.3 mm
